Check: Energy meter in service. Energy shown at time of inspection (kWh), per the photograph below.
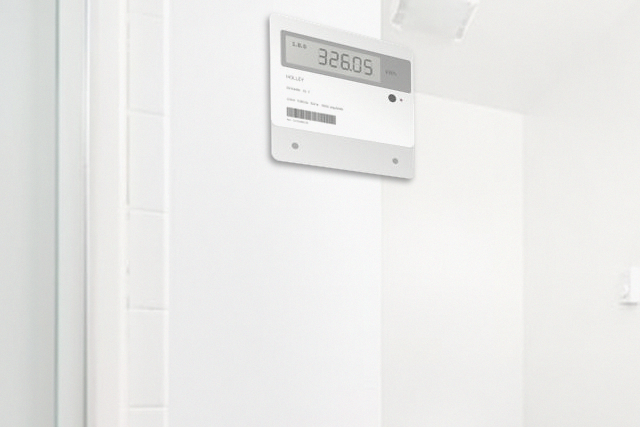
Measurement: 326.05 kWh
